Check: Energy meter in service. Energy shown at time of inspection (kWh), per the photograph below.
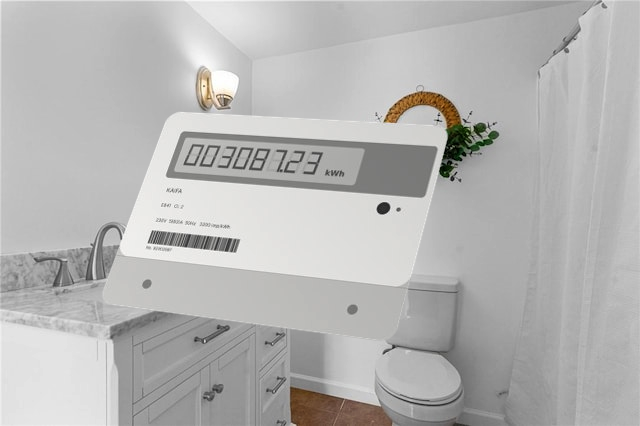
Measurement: 3087.23 kWh
